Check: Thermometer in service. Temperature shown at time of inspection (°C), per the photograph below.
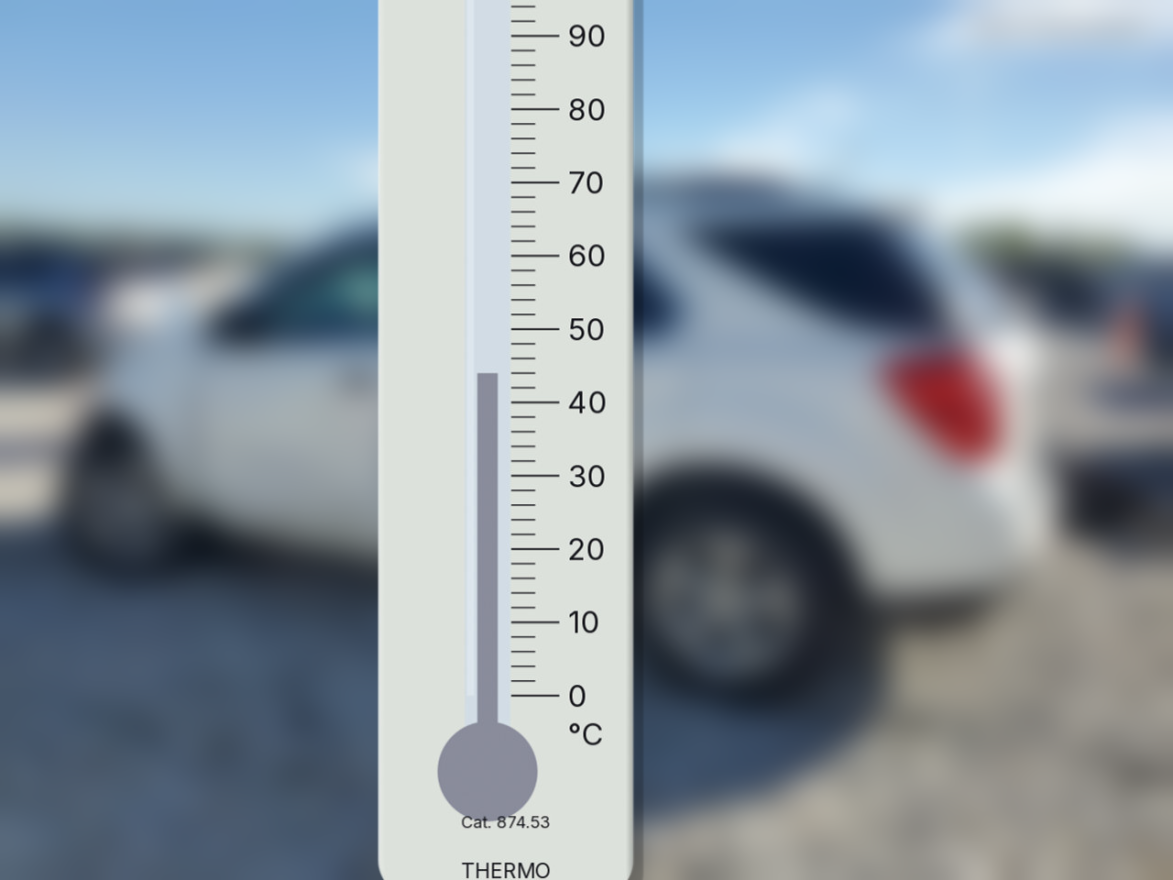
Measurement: 44 °C
